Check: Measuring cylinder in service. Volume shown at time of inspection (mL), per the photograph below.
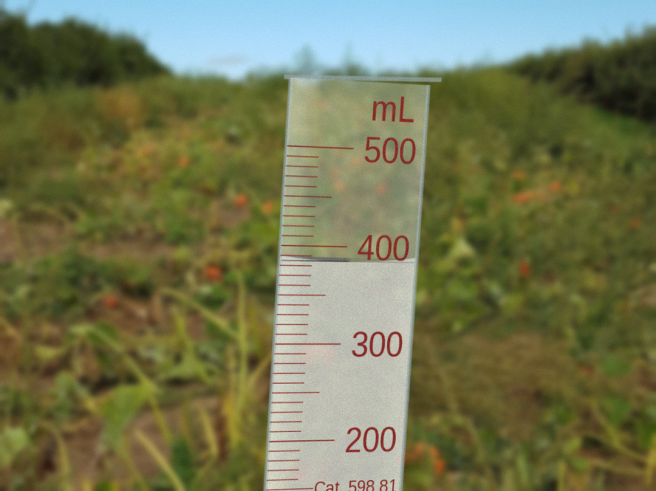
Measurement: 385 mL
